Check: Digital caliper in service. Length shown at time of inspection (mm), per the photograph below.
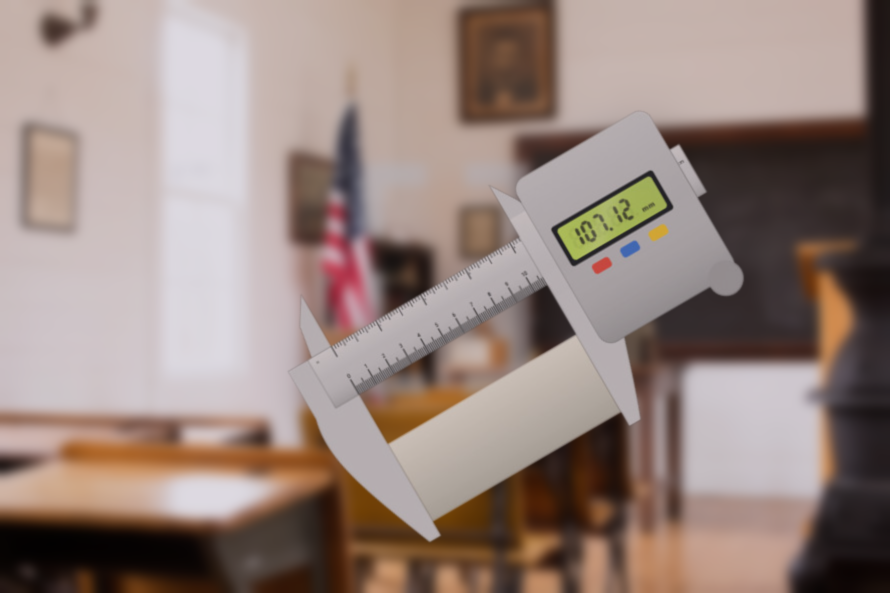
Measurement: 107.12 mm
